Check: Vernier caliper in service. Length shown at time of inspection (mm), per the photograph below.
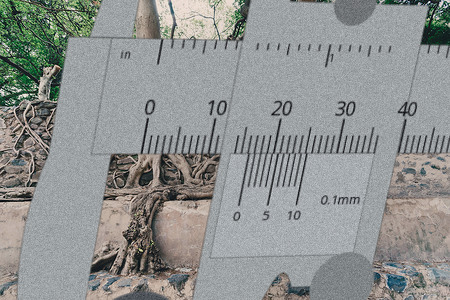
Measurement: 16.2 mm
